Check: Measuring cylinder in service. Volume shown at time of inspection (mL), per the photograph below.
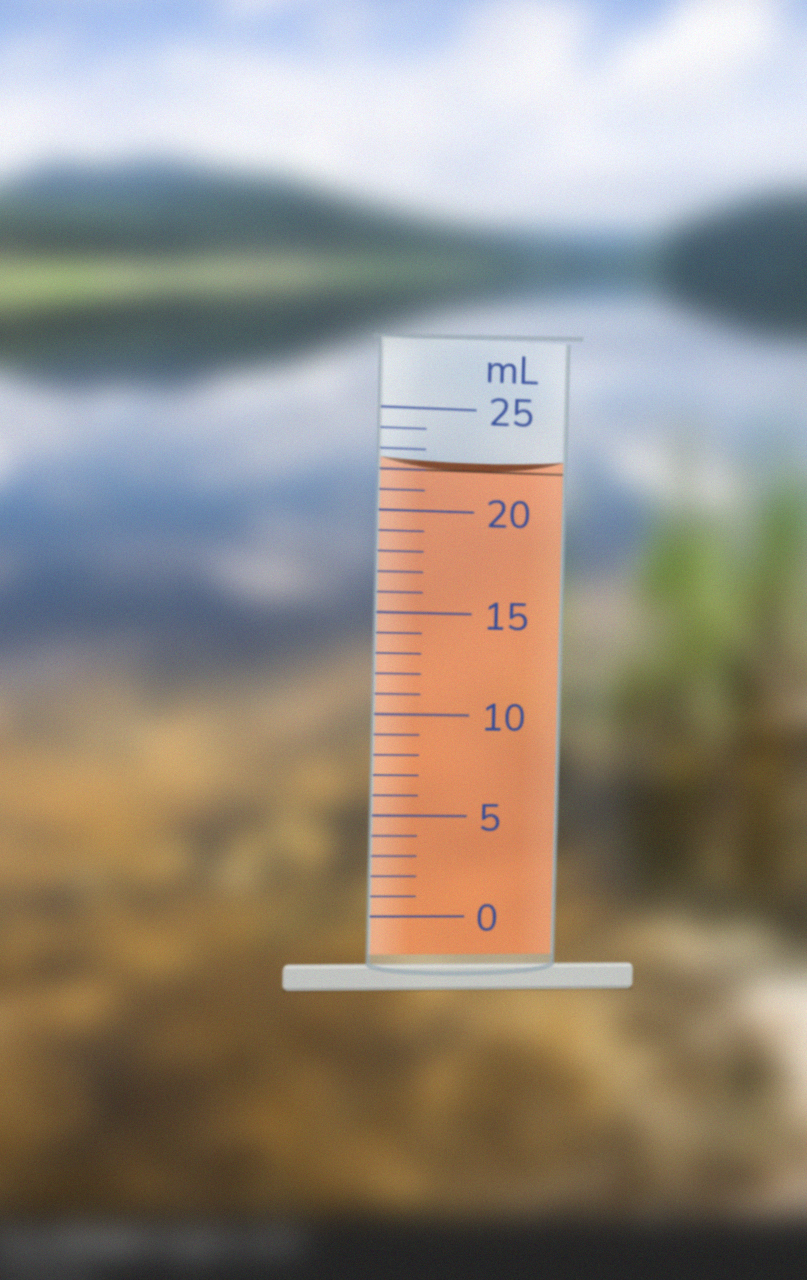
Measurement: 22 mL
